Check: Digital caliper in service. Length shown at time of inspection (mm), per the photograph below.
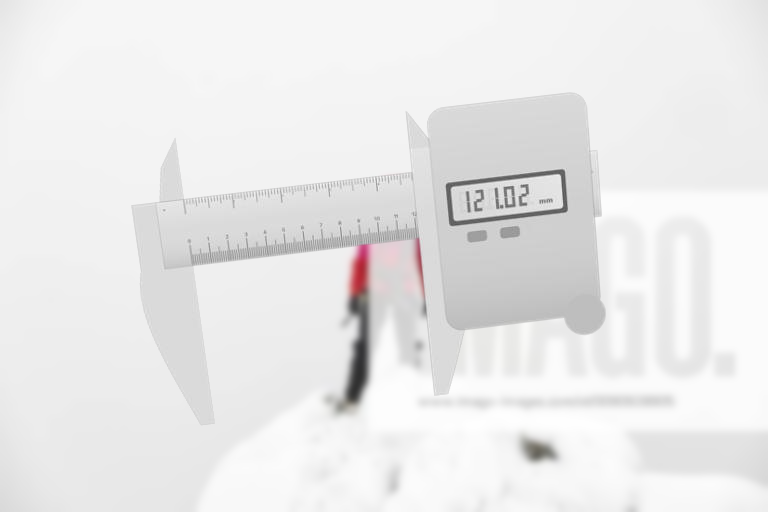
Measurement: 121.02 mm
